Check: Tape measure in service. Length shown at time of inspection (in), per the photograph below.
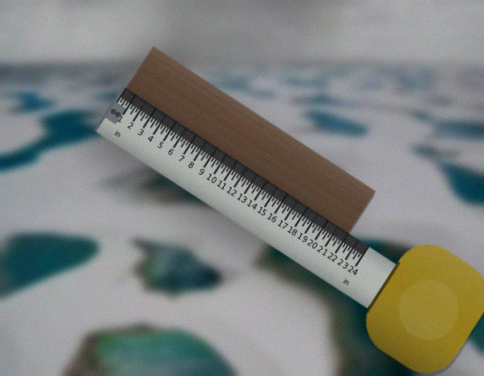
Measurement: 22 in
